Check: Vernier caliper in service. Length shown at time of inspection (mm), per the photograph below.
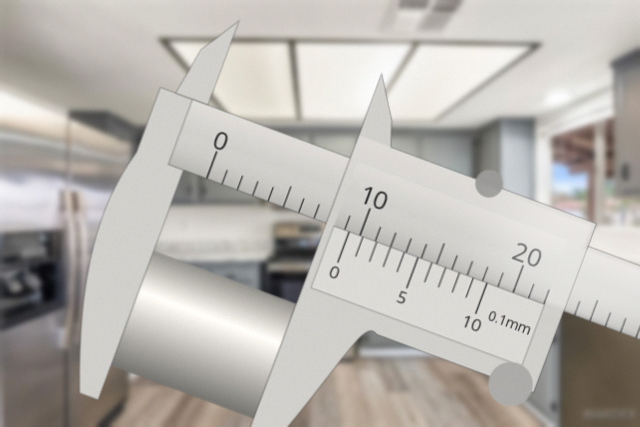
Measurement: 9.3 mm
